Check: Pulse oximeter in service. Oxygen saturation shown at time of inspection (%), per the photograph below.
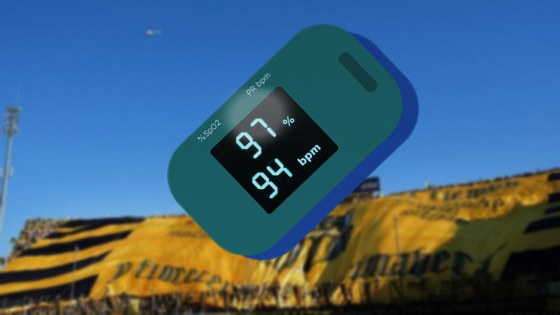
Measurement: 97 %
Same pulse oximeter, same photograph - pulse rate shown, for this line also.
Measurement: 94 bpm
